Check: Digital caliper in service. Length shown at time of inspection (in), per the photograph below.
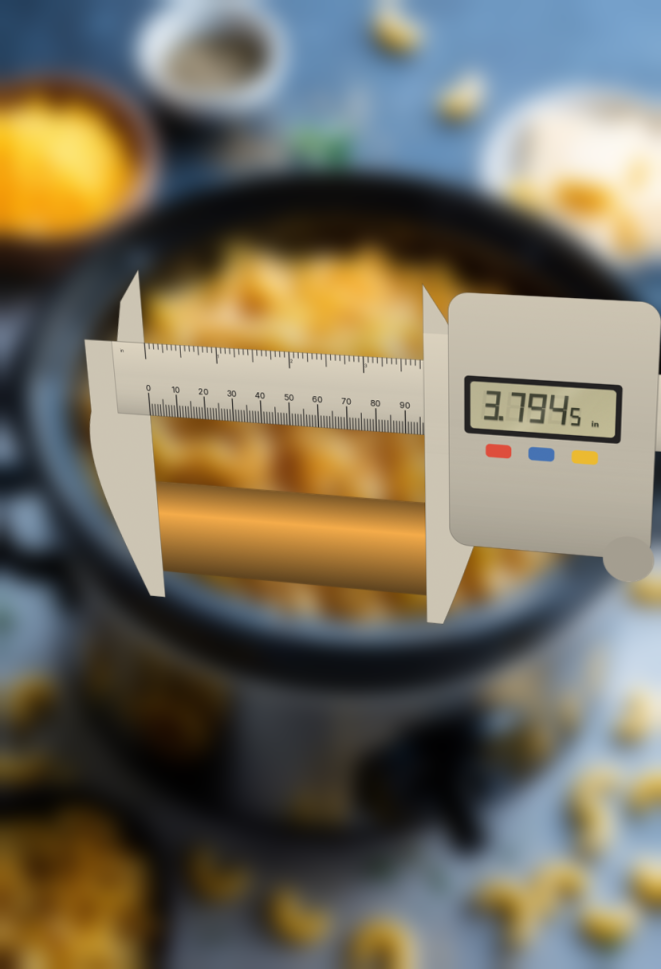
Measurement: 3.7945 in
